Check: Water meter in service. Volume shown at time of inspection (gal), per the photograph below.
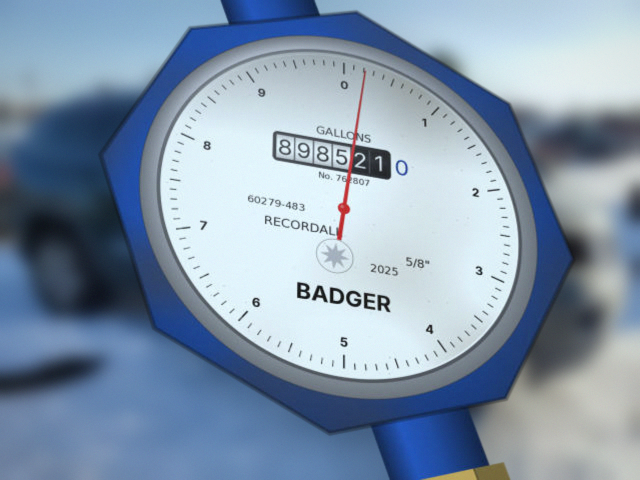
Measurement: 8985210.2 gal
